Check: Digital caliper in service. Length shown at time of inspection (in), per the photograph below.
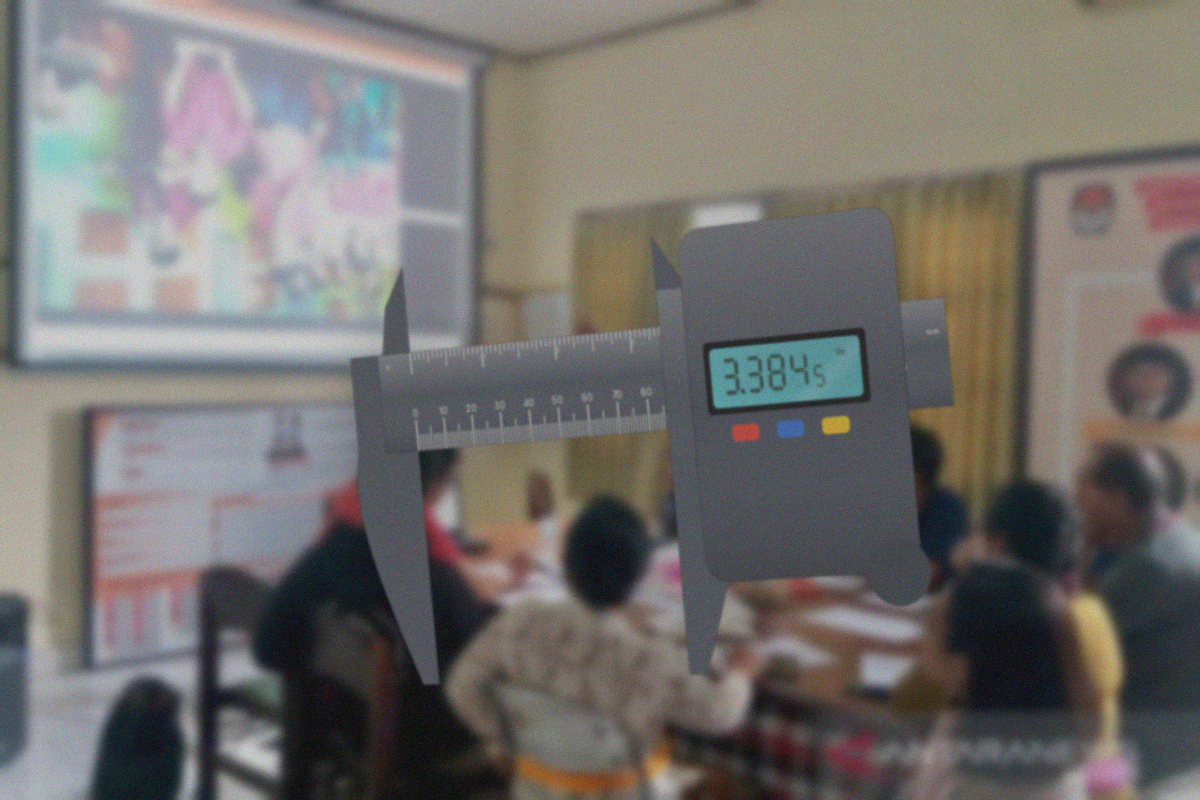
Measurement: 3.3845 in
